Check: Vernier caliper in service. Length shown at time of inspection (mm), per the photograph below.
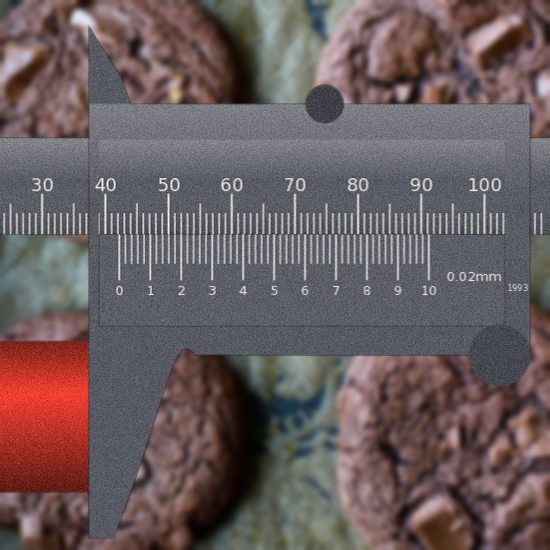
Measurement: 42.2 mm
